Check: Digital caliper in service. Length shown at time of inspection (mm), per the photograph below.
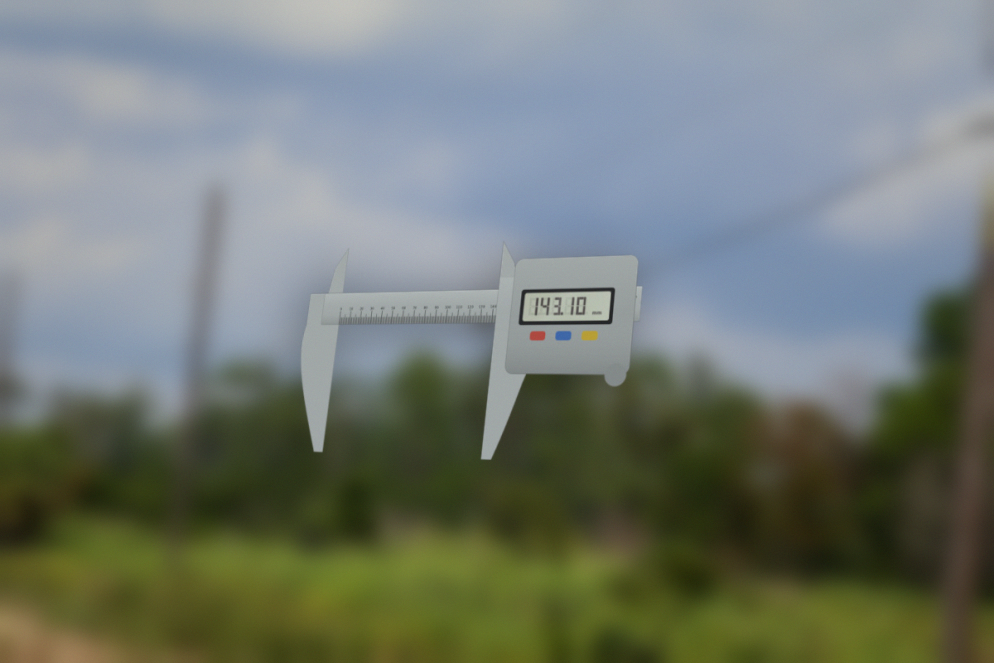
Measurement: 143.10 mm
